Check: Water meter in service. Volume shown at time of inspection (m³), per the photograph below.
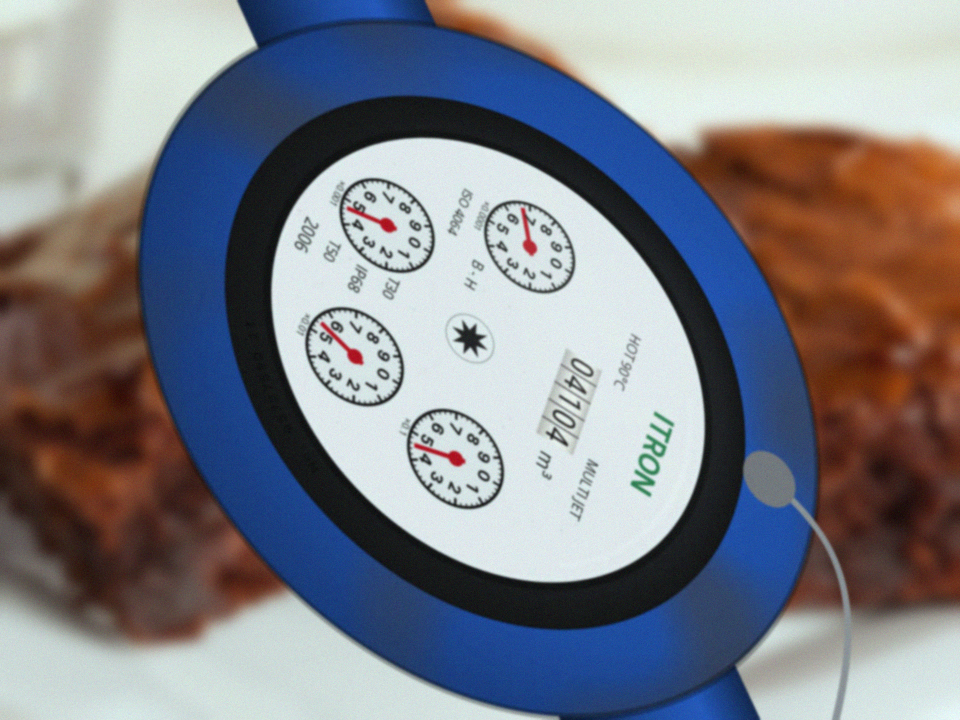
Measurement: 4104.4546 m³
